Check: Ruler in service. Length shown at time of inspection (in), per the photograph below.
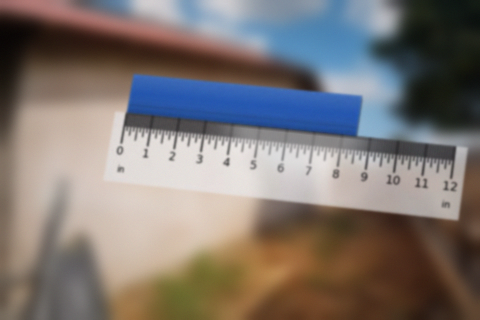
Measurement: 8.5 in
